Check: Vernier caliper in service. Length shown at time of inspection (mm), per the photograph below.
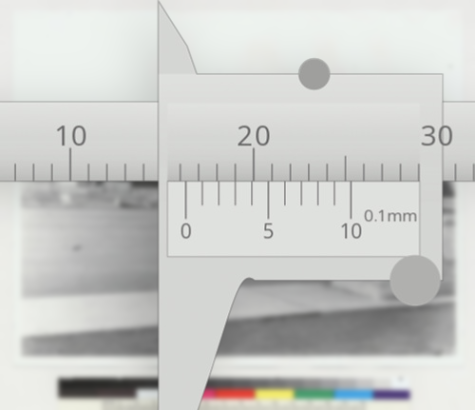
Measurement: 16.3 mm
